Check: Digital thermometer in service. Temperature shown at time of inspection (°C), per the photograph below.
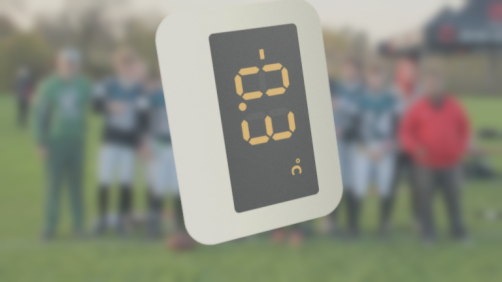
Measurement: -0.3 °C
